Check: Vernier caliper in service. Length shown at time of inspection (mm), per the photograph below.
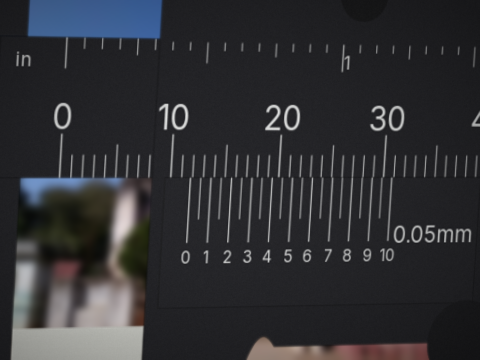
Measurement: 11.8 mm
